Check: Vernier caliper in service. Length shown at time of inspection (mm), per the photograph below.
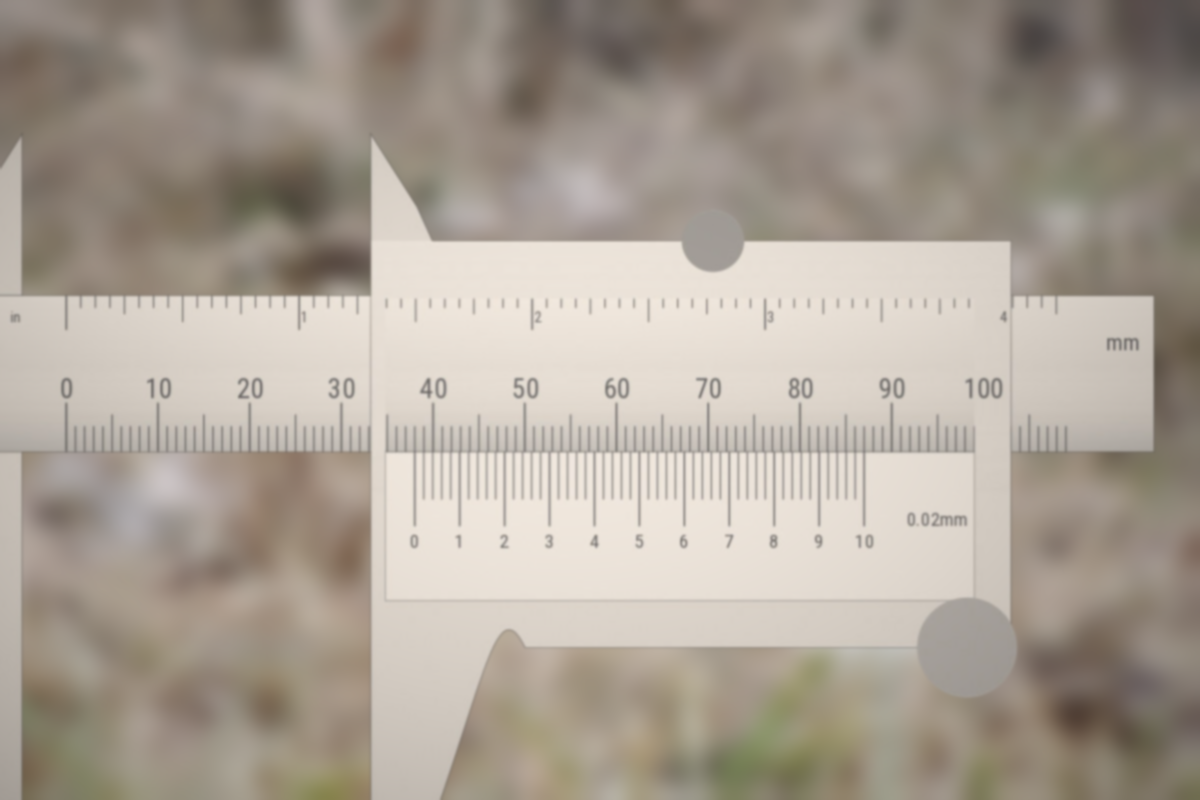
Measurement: 38.0 mm
